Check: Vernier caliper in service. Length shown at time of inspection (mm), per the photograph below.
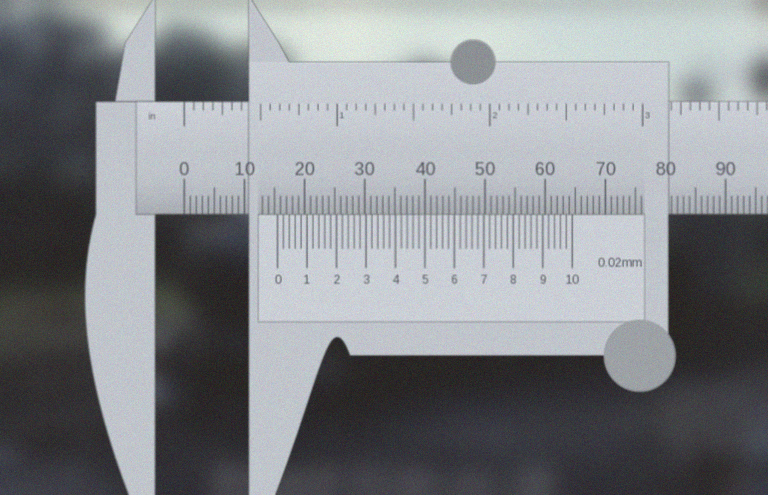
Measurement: 15.5 mm
